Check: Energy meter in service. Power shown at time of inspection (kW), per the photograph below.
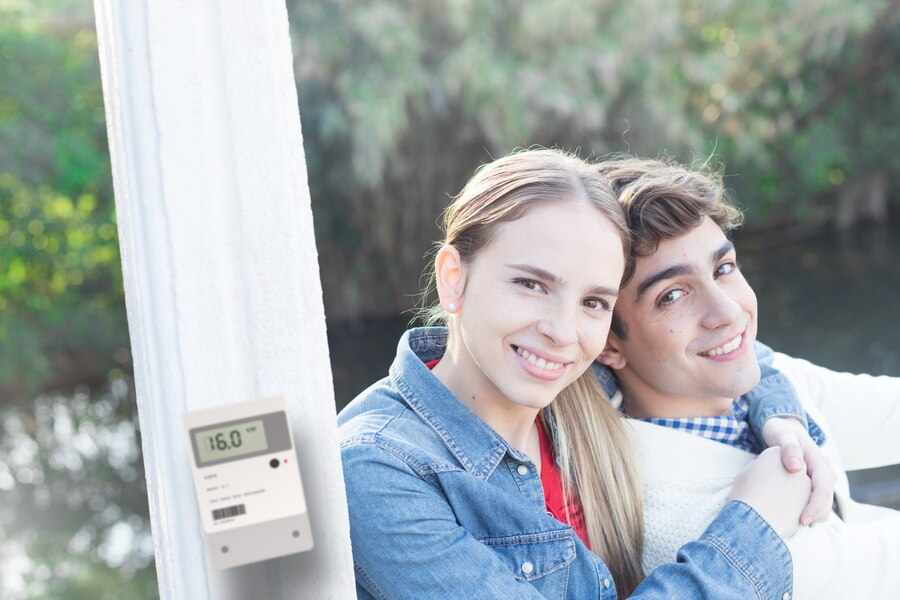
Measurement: 16.0 kW
